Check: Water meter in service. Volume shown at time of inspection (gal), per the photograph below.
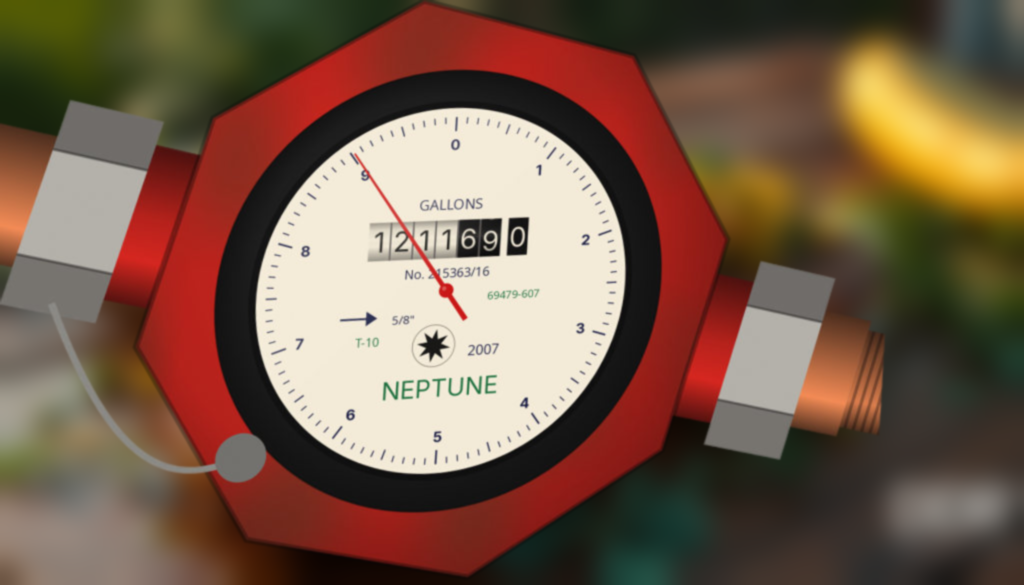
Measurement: 1211689.0 gal
